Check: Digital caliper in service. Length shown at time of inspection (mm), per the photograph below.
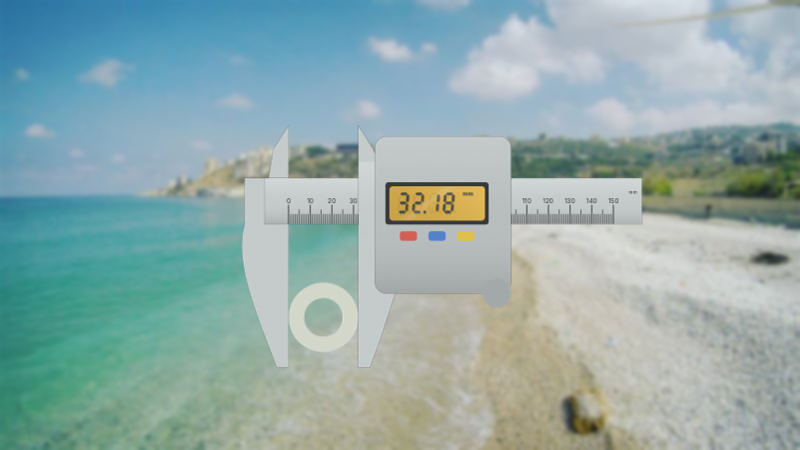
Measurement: 32.18 mm
